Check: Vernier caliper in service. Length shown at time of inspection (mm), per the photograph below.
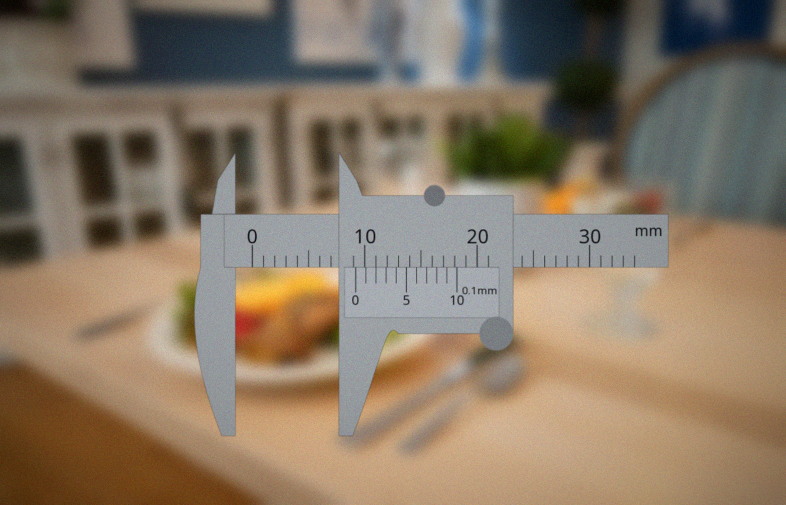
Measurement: 9.2 mm
